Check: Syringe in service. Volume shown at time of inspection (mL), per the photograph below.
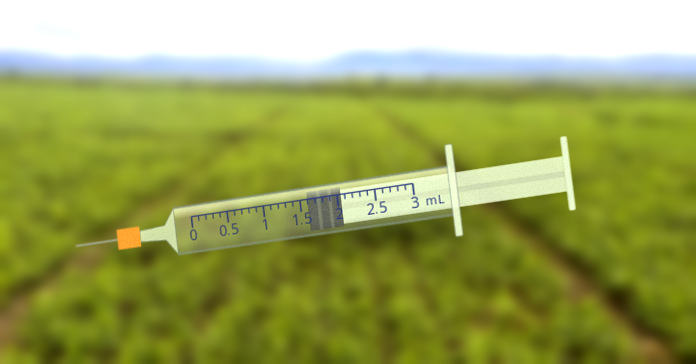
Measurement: 1.6 mL
